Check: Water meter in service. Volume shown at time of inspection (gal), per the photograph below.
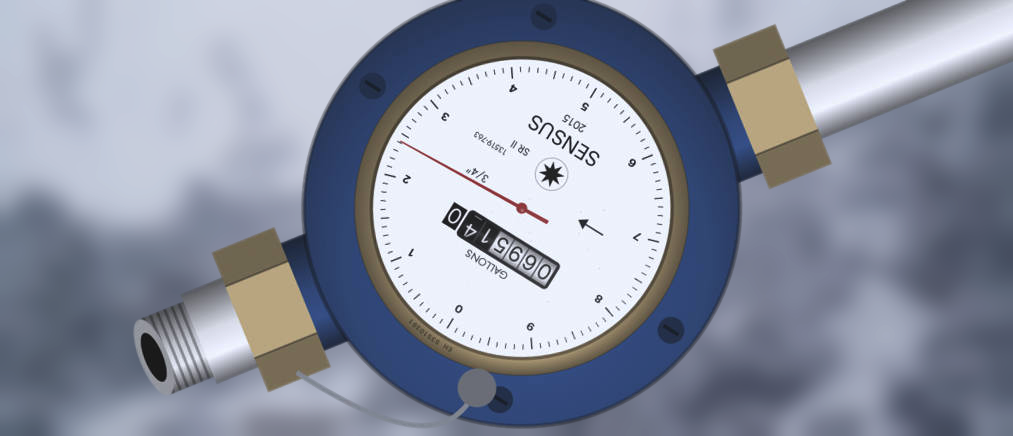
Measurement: 695142.4 gal
